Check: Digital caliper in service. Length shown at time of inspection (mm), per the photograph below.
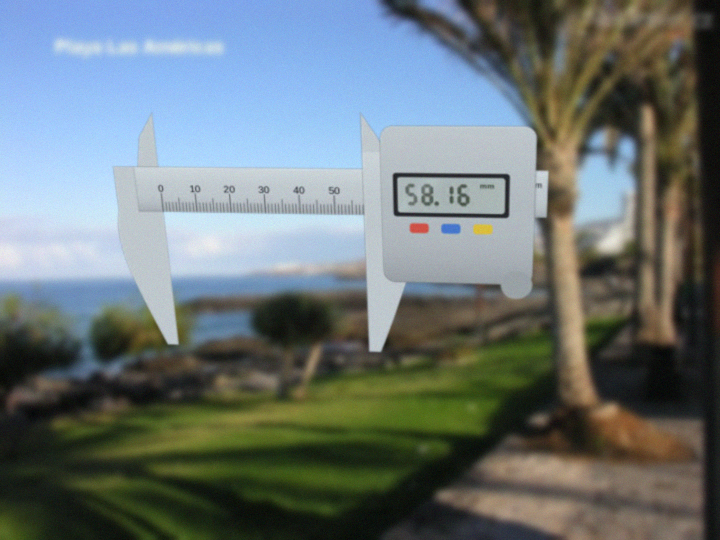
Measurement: 58.16 mm
